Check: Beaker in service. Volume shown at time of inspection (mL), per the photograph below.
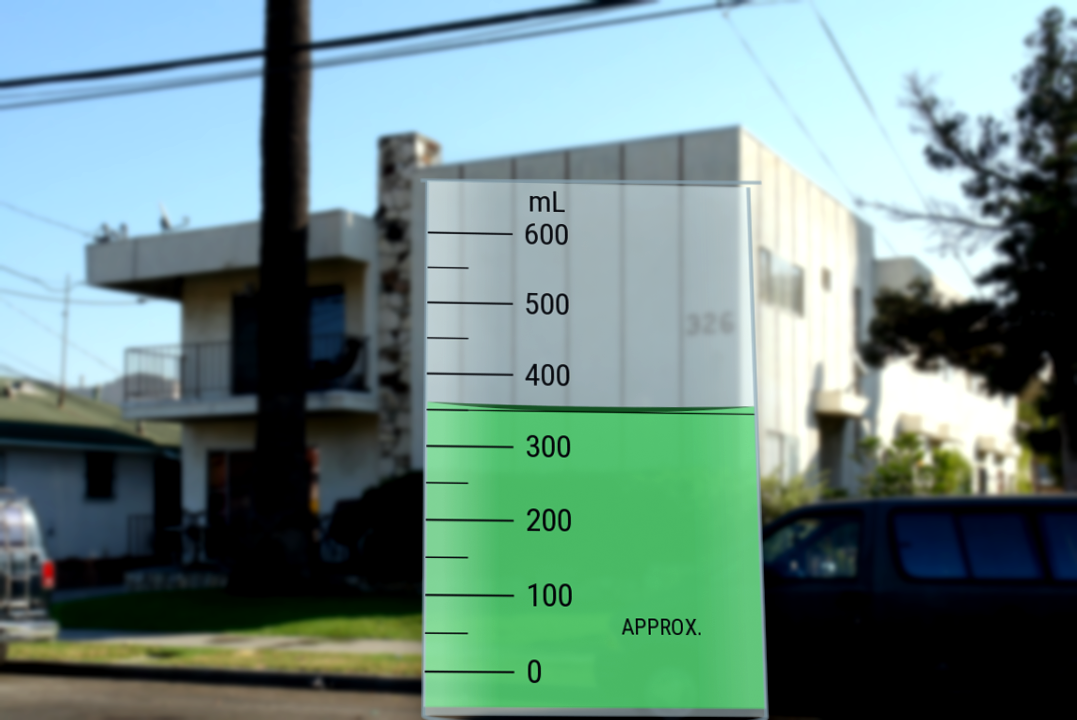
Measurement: 350 mL
